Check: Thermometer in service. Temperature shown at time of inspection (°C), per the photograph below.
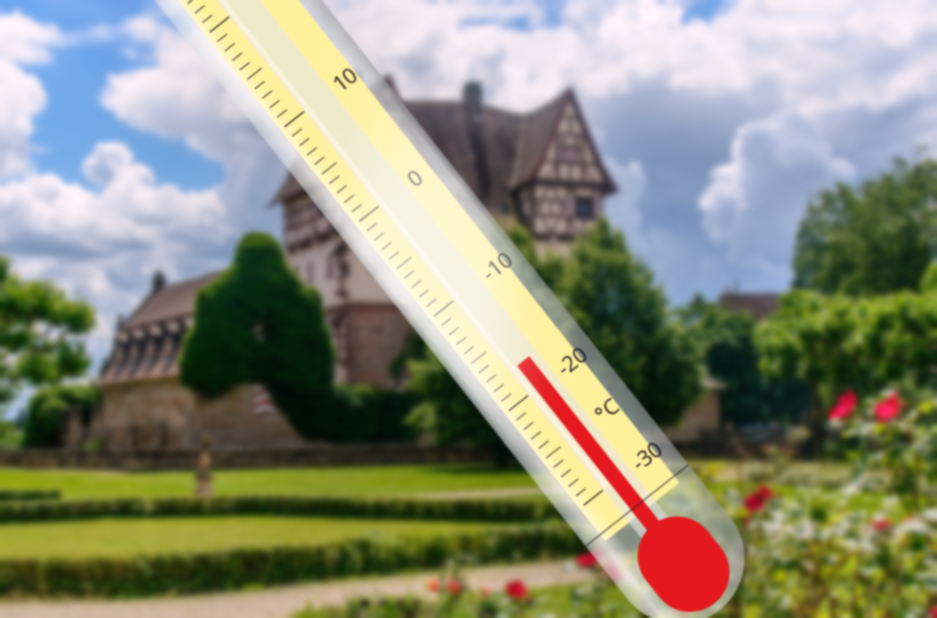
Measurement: -17.5 °C
